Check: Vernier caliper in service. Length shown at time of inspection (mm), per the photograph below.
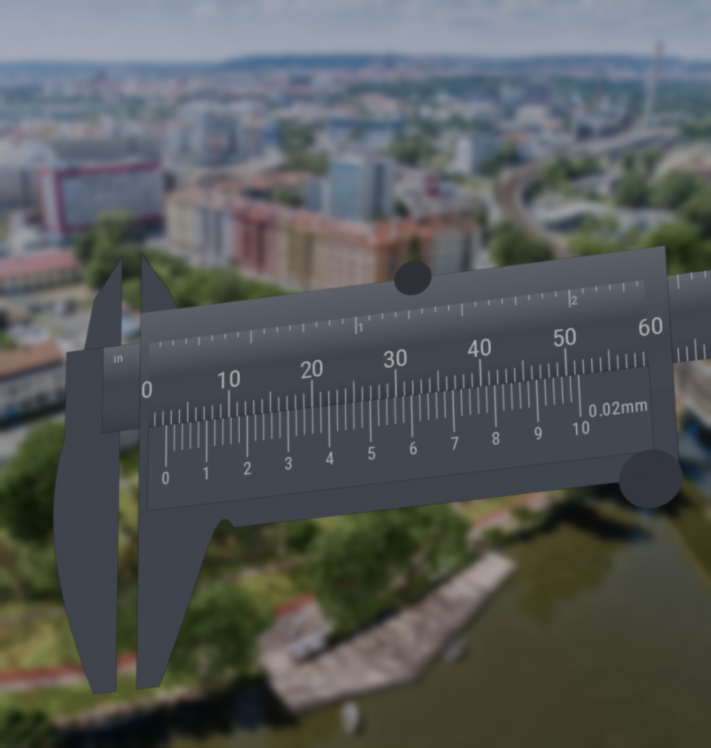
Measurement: 2.4 mm
